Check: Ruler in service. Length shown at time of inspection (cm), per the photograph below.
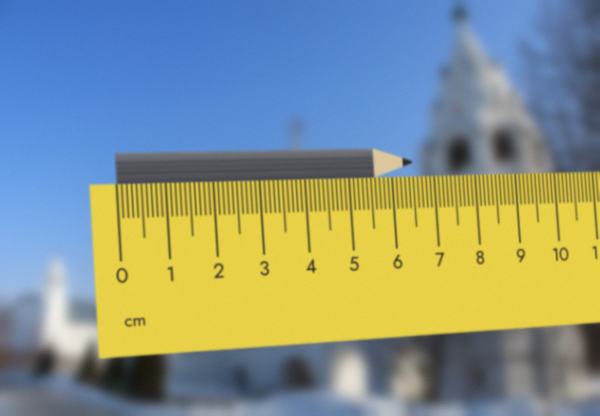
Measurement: 6.5 cm
